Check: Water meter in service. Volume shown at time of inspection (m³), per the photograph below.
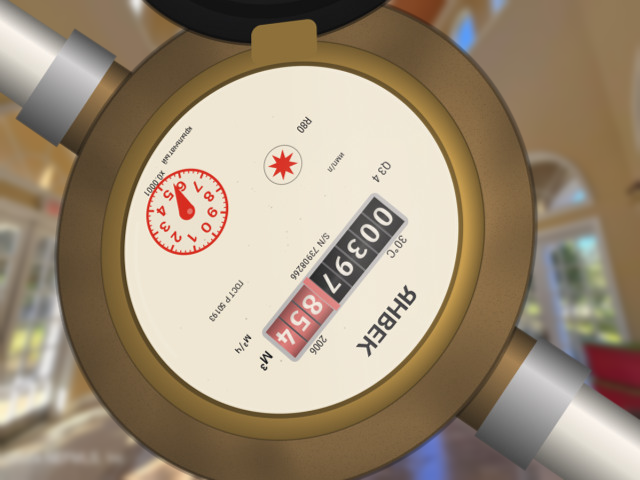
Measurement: 397.8545 m³
